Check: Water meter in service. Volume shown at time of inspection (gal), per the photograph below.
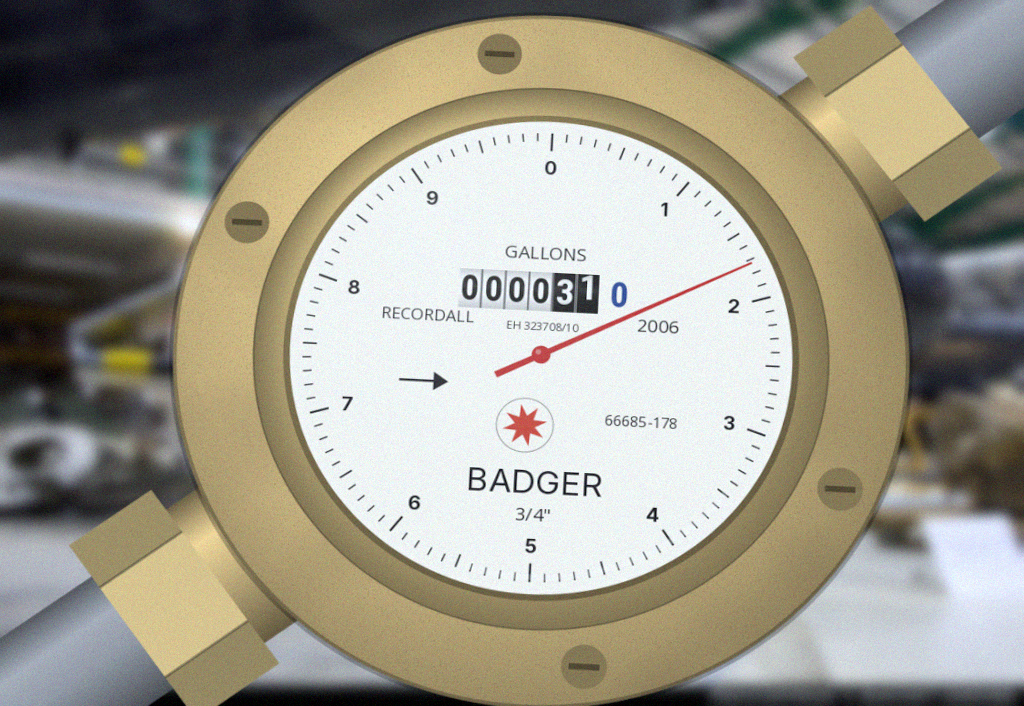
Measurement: 311.7 gal
